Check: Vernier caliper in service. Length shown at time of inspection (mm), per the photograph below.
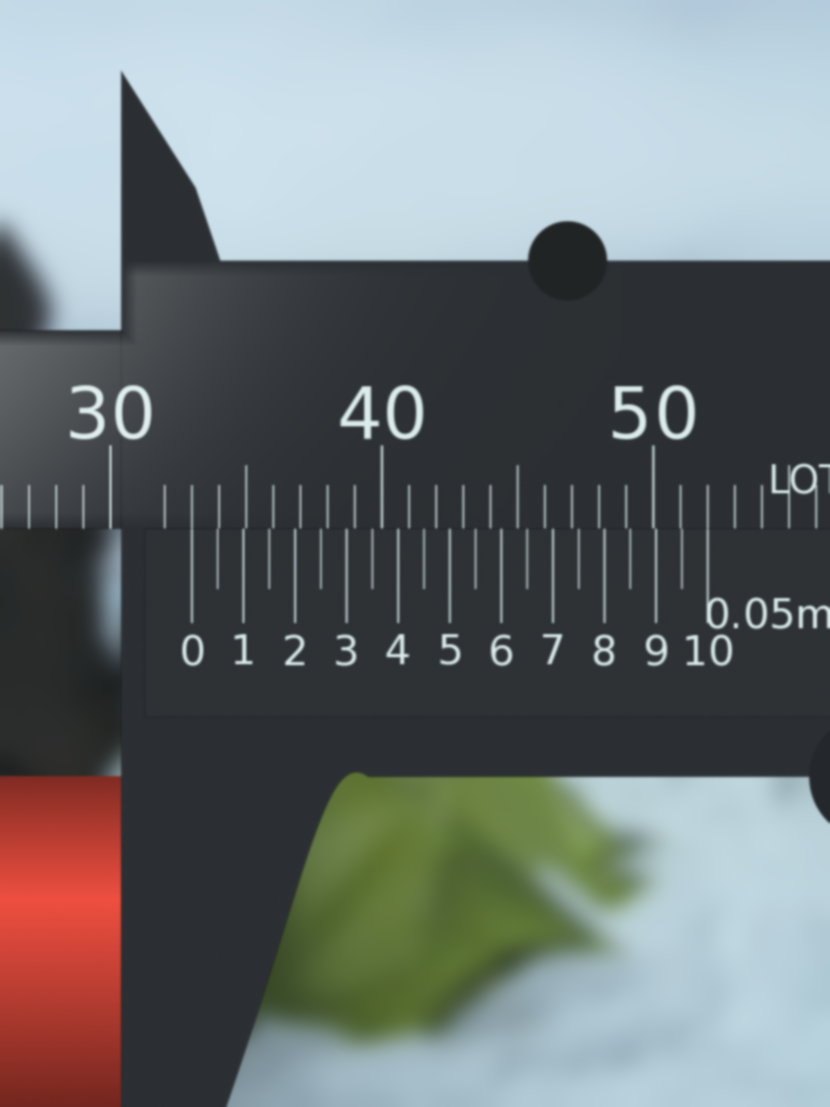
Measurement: 33.0 mm
